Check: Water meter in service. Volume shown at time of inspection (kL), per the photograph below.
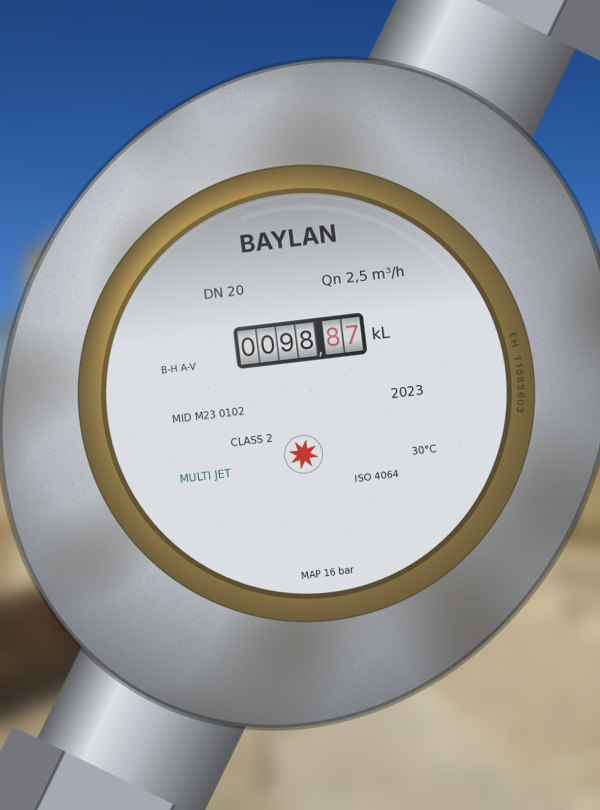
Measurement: 98.87 kL
